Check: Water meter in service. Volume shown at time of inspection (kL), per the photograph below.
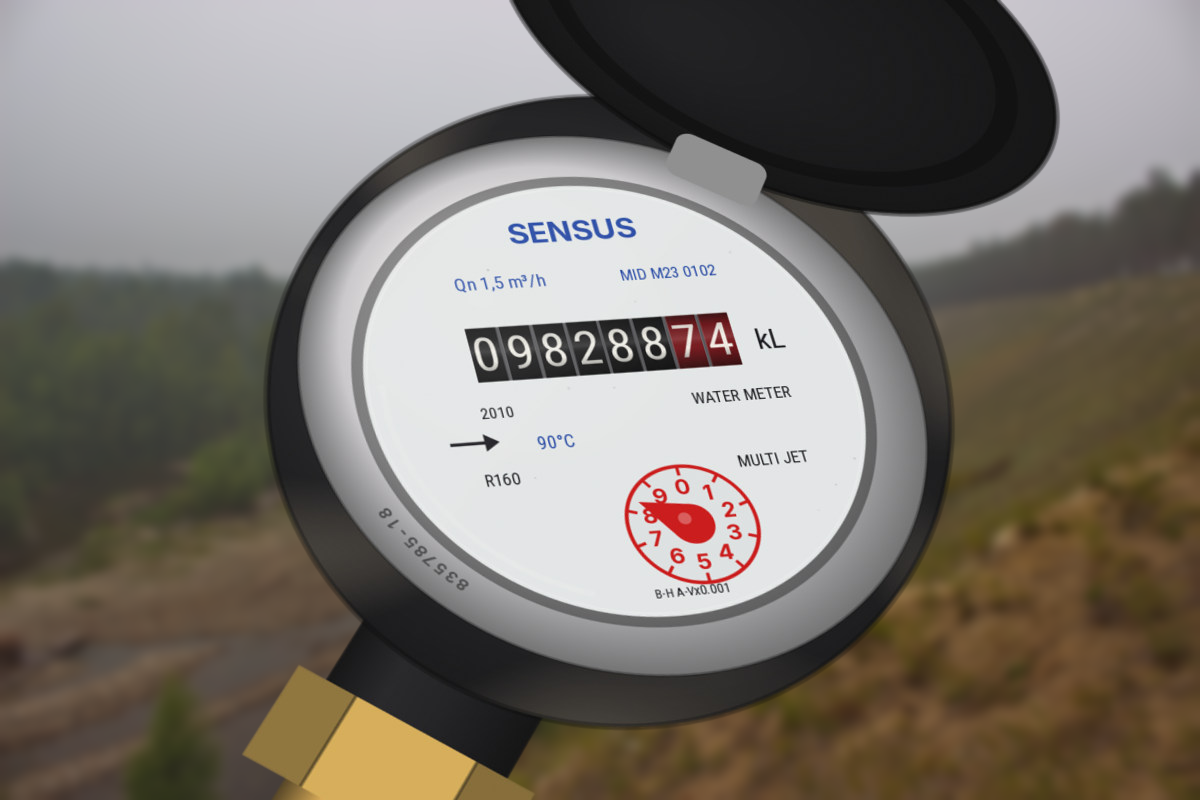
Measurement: 98288.748 kL
